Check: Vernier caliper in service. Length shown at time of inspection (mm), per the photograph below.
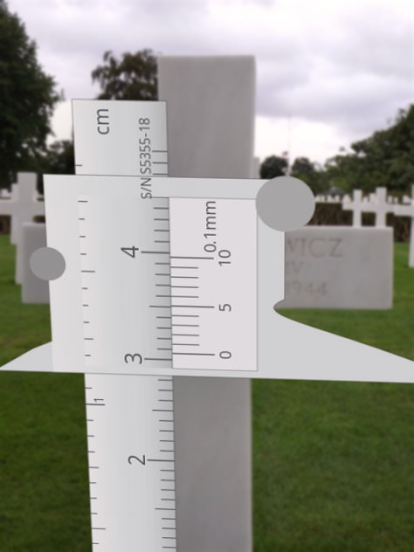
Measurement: 30.6 mm
